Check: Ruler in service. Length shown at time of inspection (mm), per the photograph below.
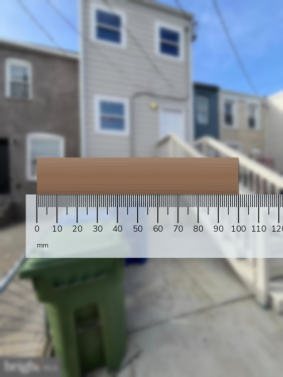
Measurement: 100 mm
